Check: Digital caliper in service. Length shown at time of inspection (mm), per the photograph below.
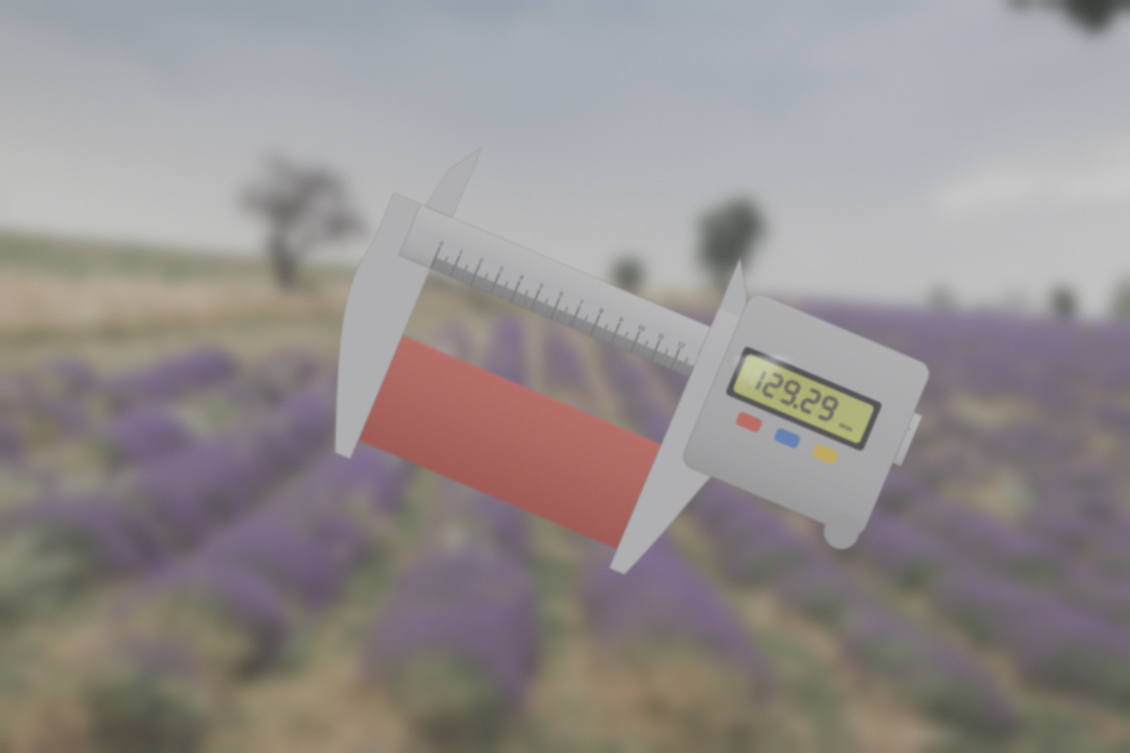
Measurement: 129.29 mm
